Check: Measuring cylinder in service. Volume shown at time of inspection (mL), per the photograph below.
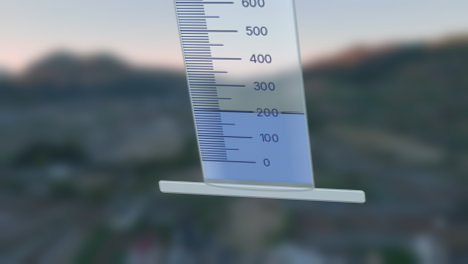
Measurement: 200 mL
